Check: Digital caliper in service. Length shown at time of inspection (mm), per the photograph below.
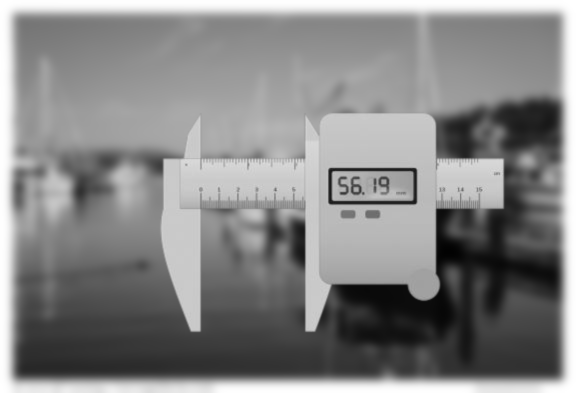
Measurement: 56.19 mm
